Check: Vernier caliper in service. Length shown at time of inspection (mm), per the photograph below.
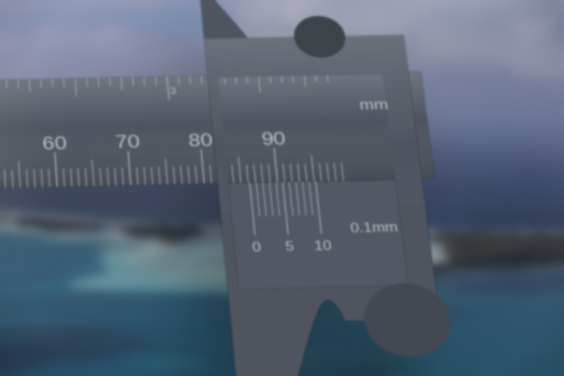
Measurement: 86.2 mm
